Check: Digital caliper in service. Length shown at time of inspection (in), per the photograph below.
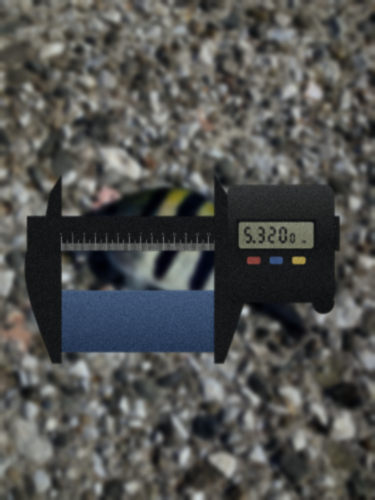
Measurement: 5.3200 in
